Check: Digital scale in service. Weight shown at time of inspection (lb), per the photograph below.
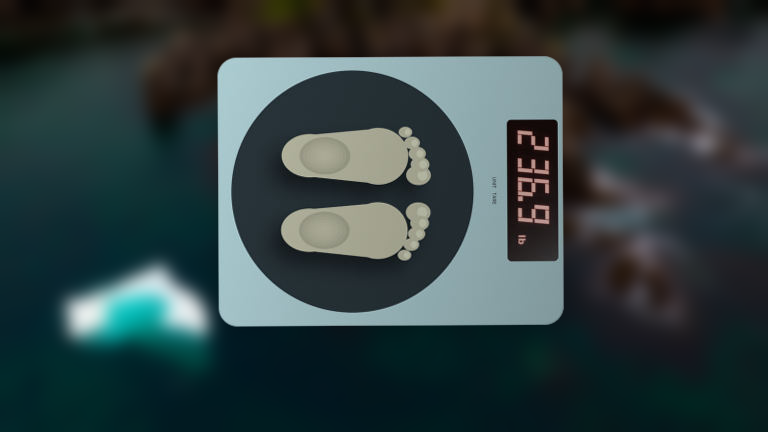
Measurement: 236.9 lb
